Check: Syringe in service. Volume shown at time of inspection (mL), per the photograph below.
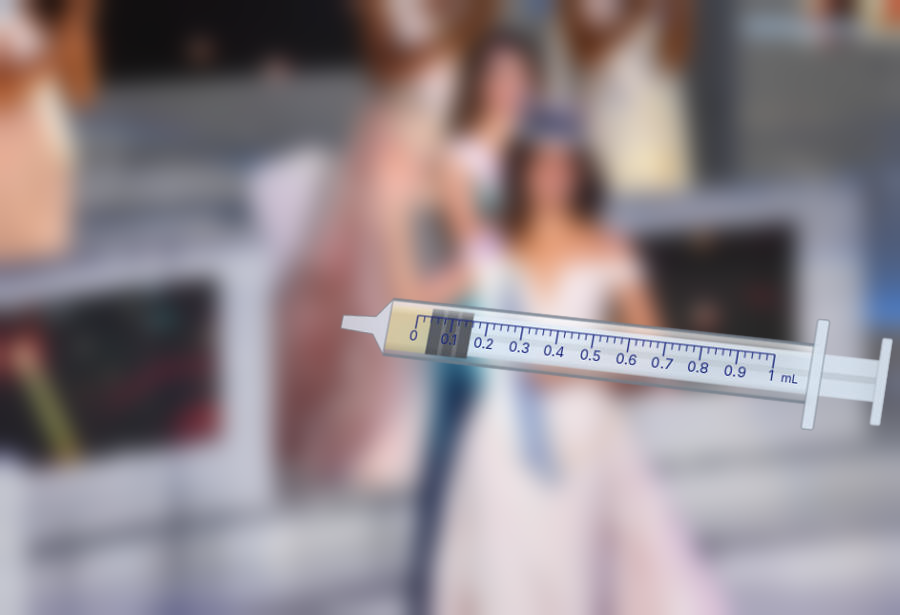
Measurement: 0.04 mL
